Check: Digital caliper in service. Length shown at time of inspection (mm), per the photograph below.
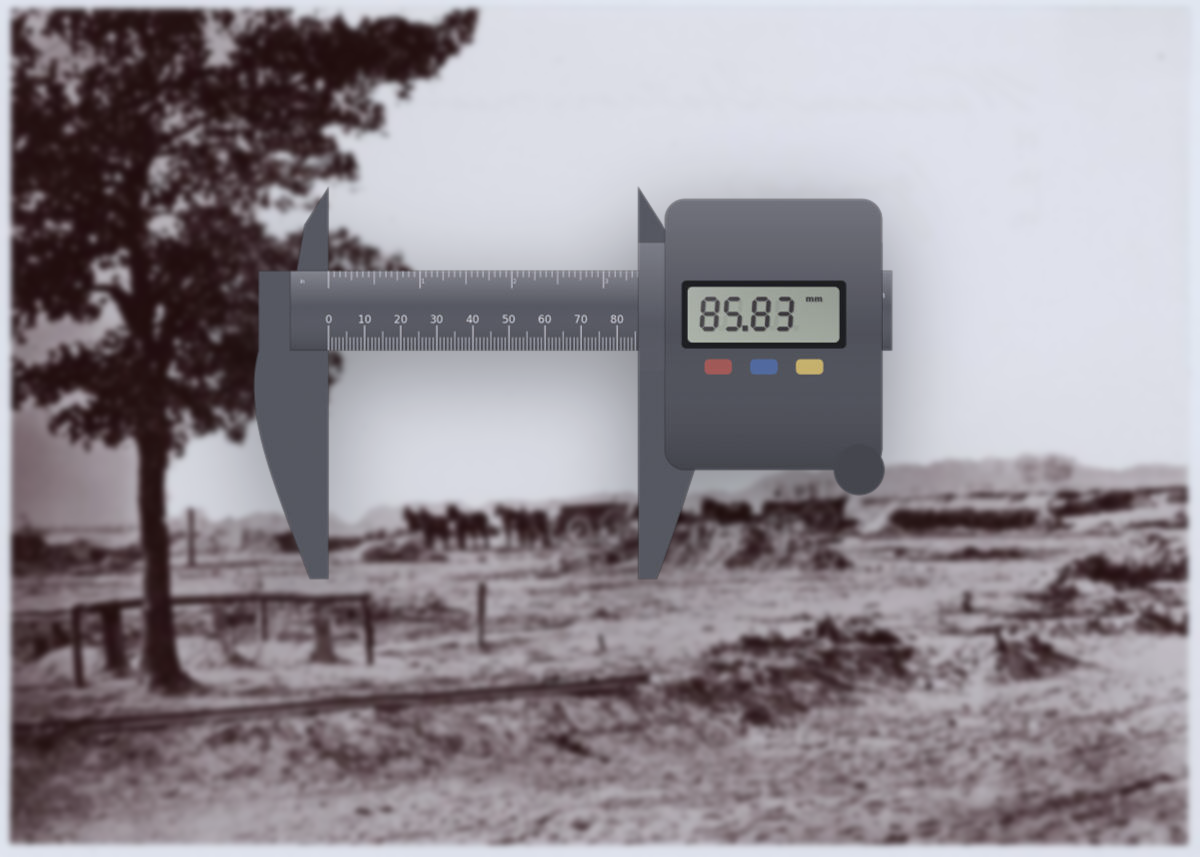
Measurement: 85.83 mm
